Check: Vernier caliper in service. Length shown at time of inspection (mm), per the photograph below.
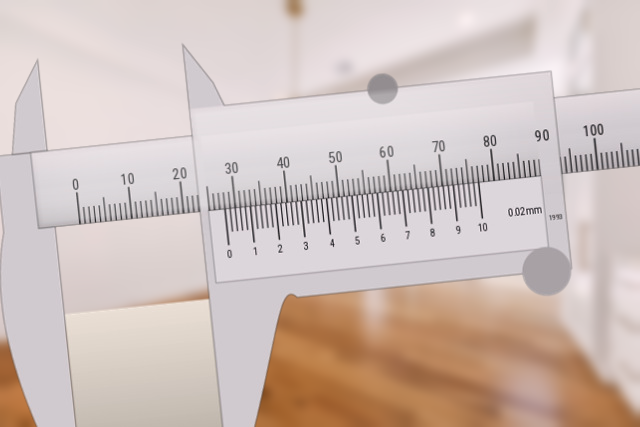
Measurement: 28.0 mm
